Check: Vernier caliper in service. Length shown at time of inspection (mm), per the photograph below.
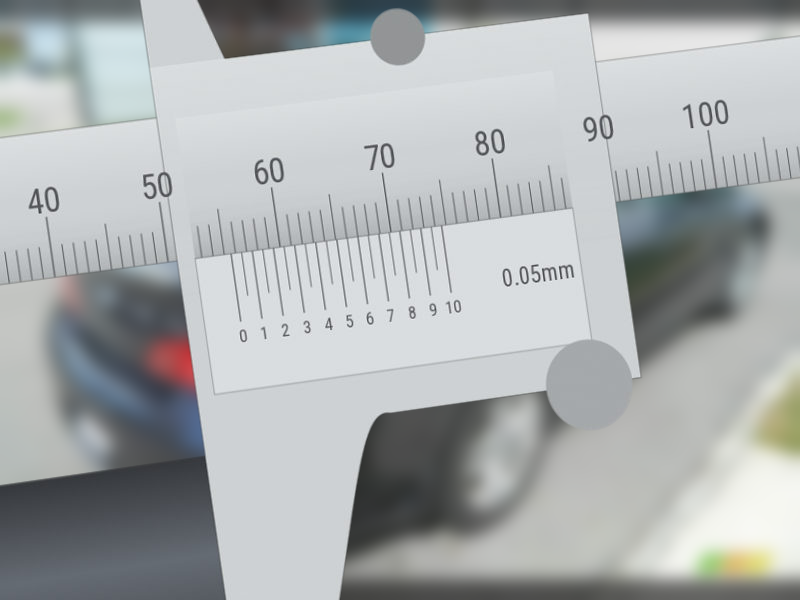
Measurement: 55.6 mm
